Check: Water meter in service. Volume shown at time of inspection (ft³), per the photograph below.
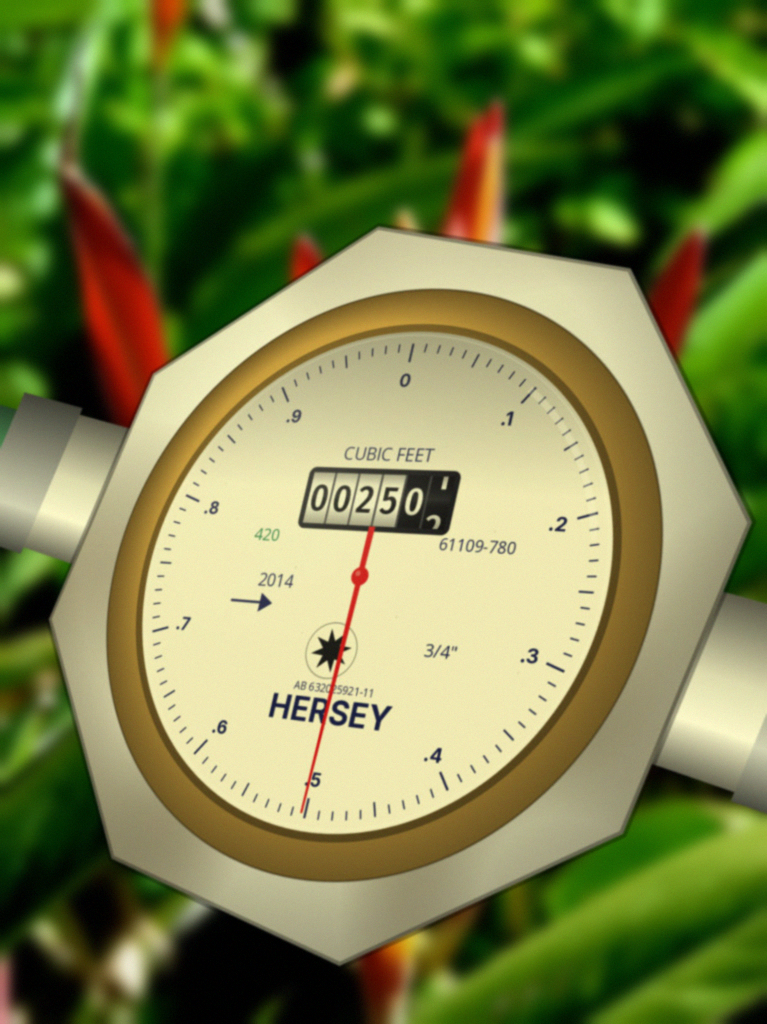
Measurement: 2501.50 ft³
